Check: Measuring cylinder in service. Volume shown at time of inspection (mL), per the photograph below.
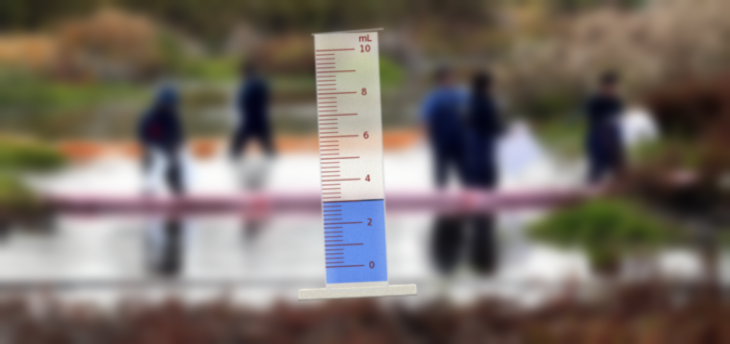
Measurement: 3 mL
